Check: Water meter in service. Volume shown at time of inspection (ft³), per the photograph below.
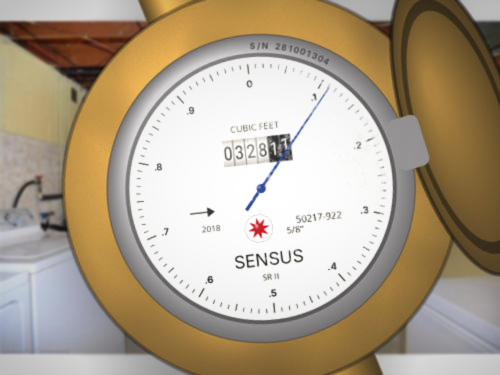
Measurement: 32811.11 ft³
